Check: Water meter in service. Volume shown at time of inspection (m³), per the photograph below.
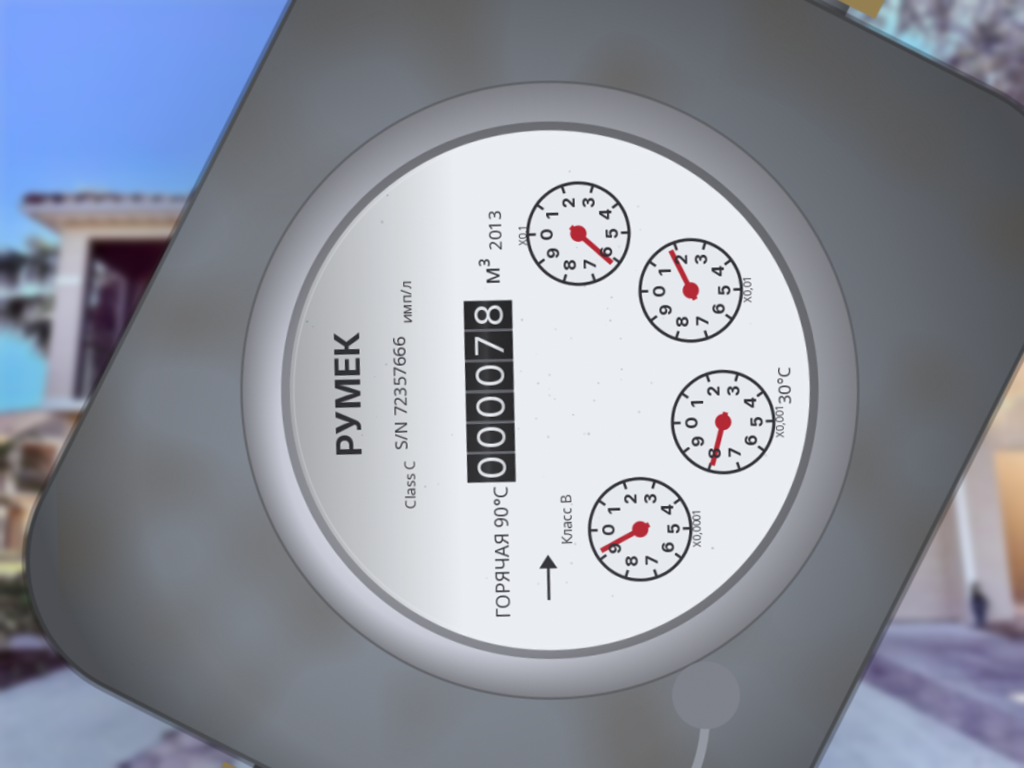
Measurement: 78.6179 m³
